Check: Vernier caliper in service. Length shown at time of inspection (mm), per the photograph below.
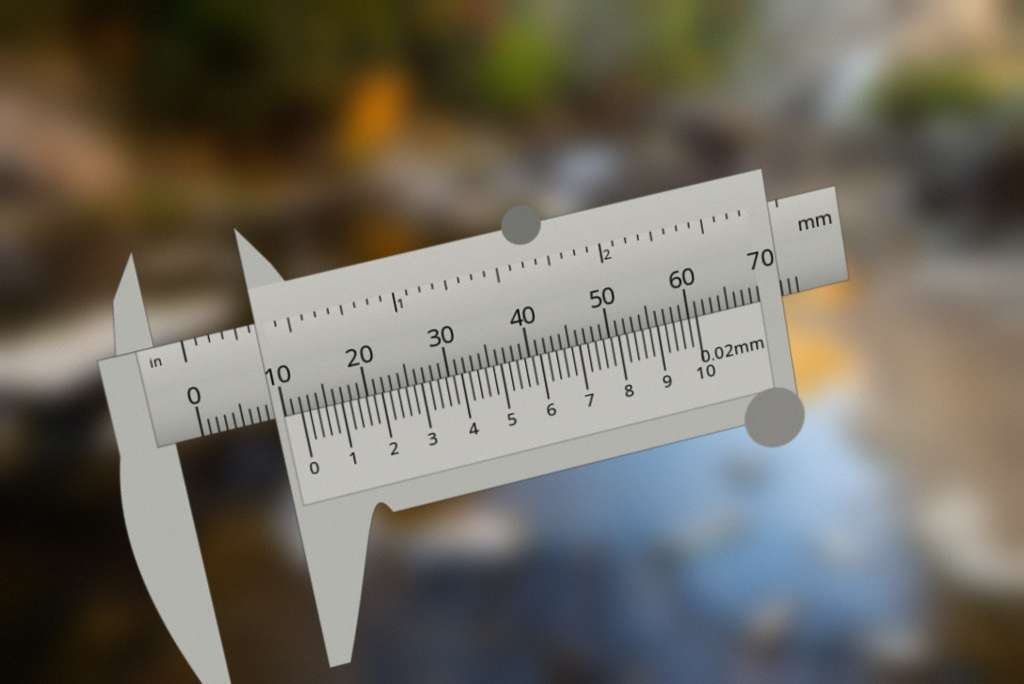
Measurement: 12.0 mm
